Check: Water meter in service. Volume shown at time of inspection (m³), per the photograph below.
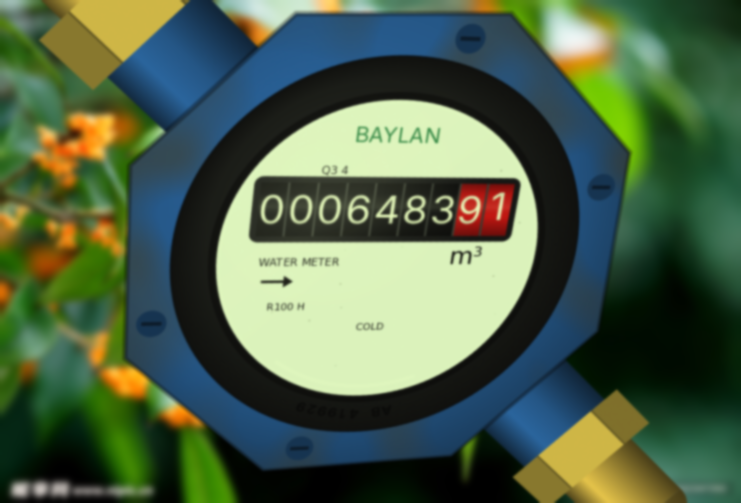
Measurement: 6483.91 m³
